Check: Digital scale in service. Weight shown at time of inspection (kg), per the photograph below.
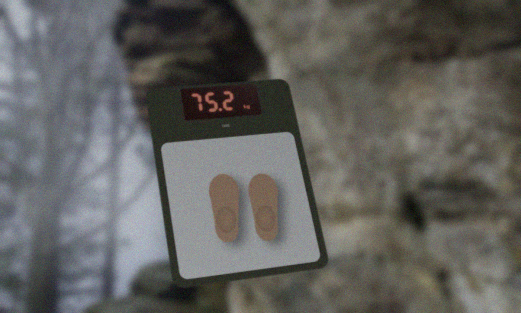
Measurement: 75.2 kg
